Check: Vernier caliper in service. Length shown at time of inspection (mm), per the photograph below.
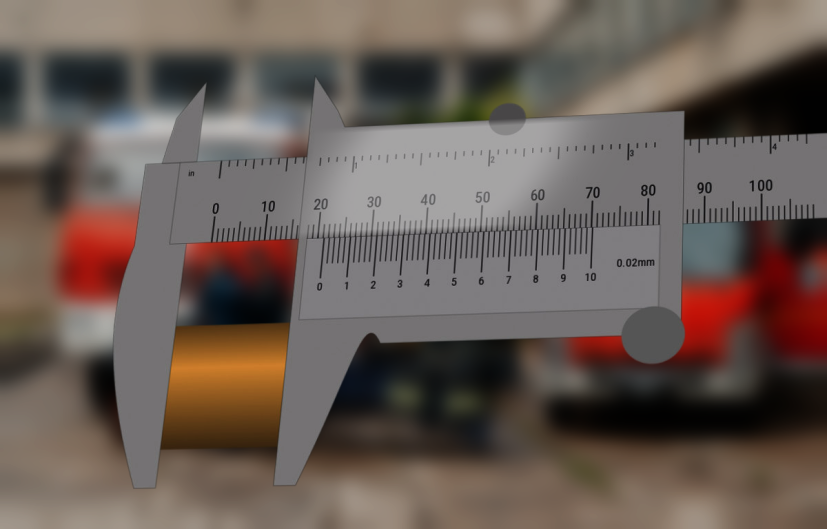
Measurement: 21.2 mm
